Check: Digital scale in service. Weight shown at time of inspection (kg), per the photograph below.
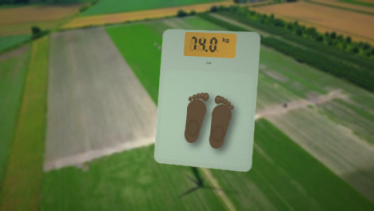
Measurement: 74.0 kg
